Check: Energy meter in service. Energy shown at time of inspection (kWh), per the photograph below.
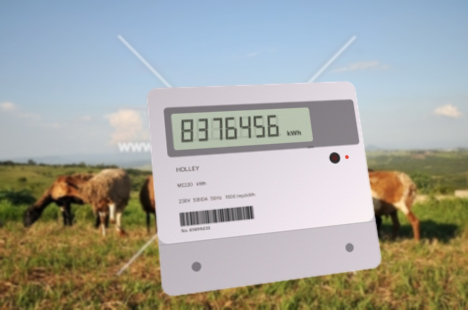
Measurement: 8376456 kWh
